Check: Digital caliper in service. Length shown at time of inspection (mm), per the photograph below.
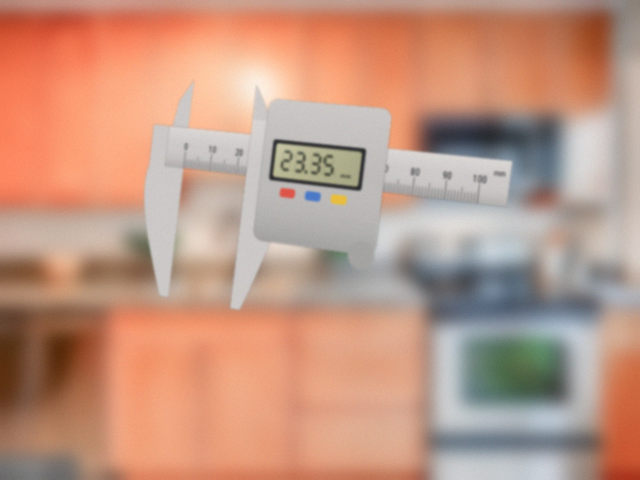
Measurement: 23.35 mm
